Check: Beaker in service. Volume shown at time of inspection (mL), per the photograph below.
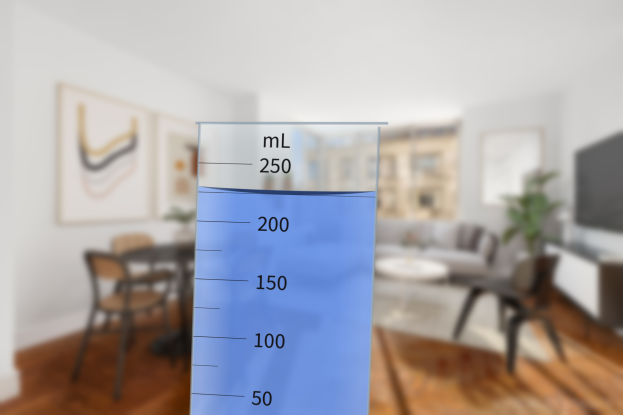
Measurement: 225 mL
